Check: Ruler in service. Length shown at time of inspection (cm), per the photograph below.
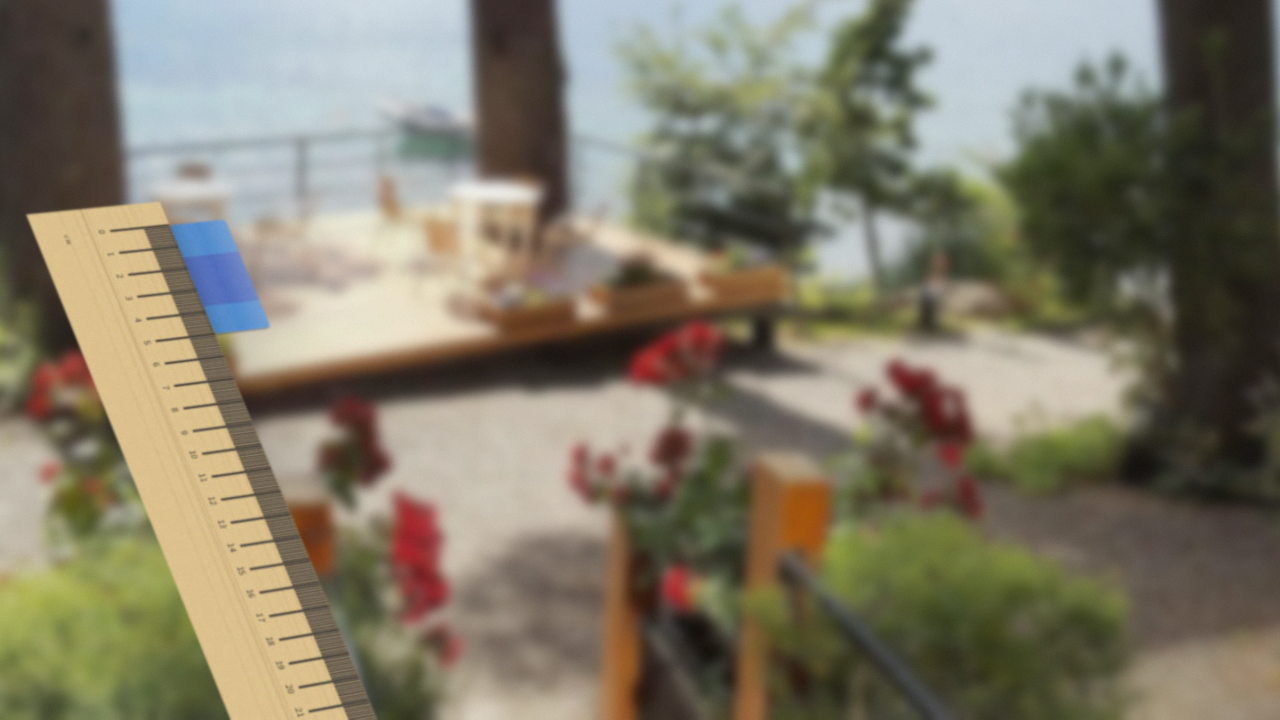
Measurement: 5 cm
